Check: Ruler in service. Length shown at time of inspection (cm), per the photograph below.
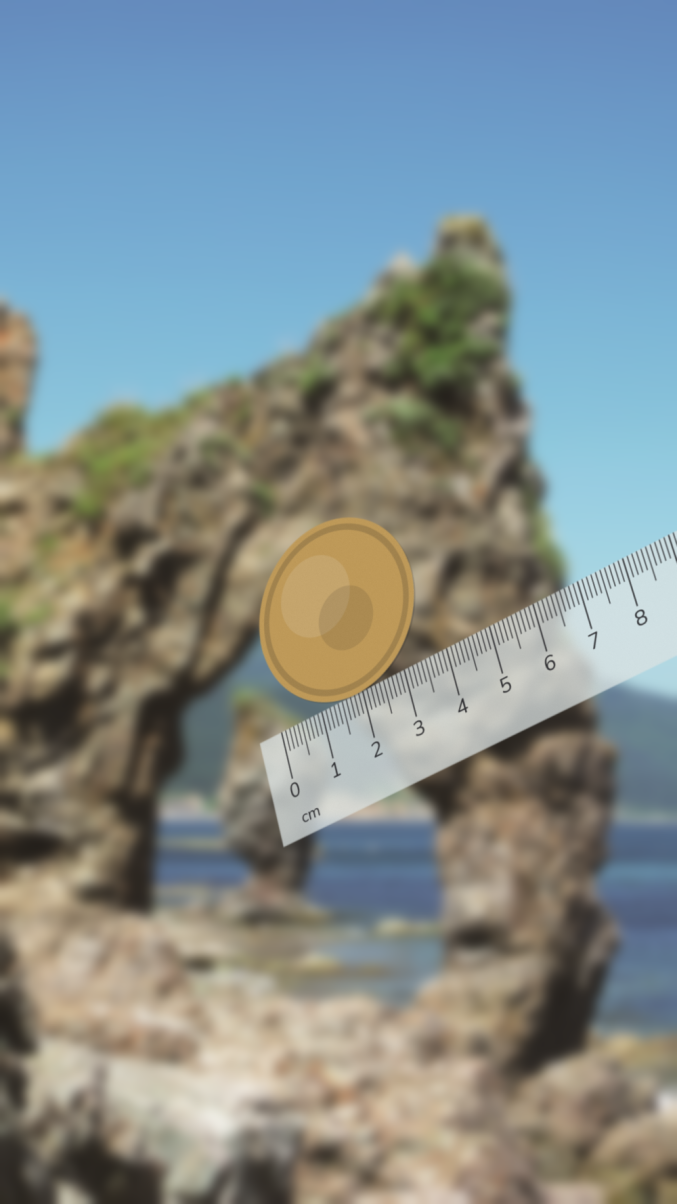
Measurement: 3.7 cm
